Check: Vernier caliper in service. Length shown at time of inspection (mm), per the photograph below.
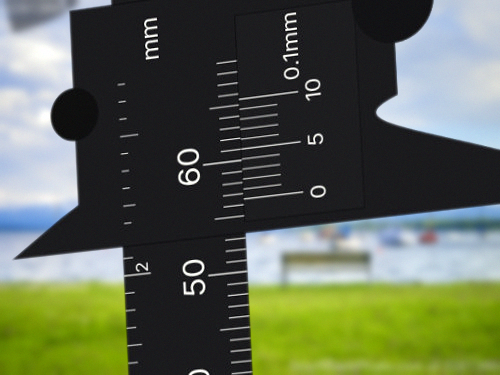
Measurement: 56.5 mm
